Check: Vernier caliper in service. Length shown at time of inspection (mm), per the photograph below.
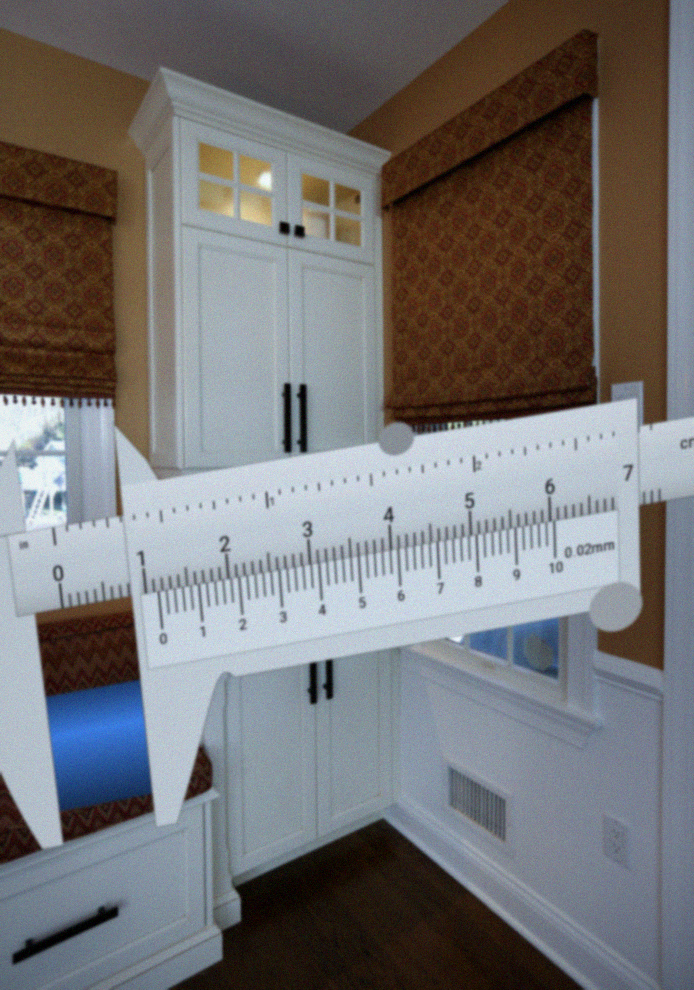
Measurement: 11.5 mm
